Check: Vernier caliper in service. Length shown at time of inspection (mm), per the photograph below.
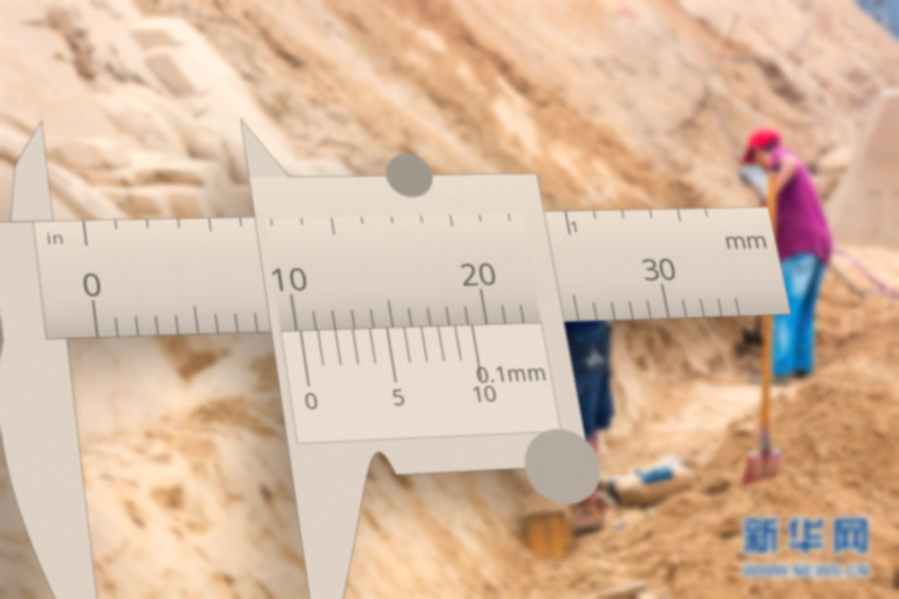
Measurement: 10.2 mm
